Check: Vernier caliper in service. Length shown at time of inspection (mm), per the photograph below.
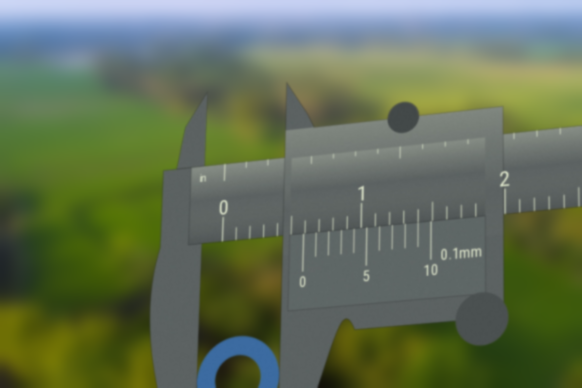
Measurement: 5.9 mm
